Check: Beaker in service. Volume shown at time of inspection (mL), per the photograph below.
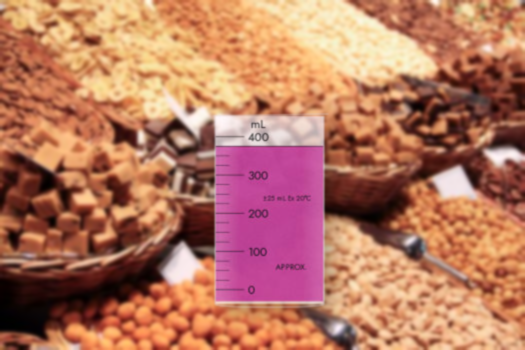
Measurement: 375 mL
